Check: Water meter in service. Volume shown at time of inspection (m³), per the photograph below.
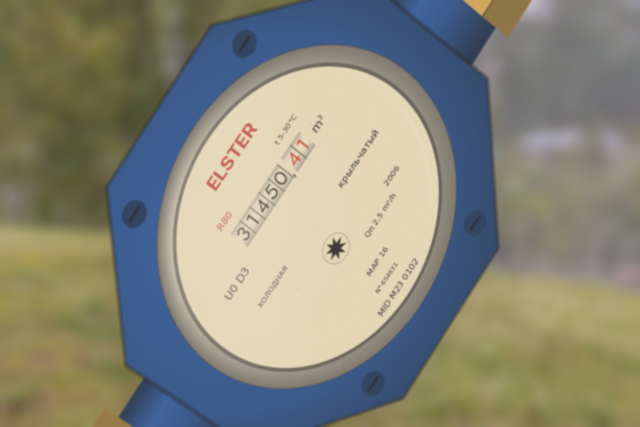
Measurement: 31450.41 m³
